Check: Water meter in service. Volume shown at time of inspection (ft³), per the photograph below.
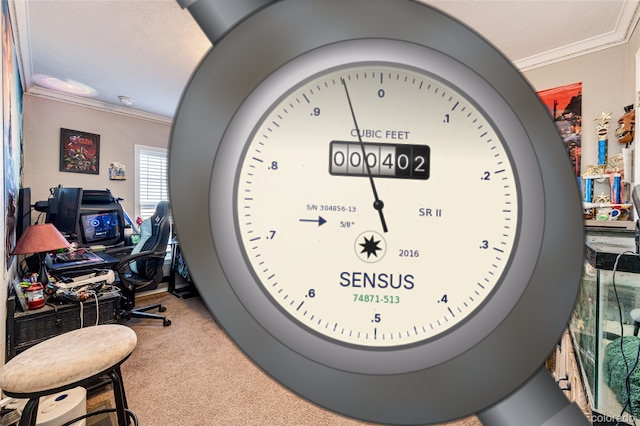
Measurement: 401.95 ft³
